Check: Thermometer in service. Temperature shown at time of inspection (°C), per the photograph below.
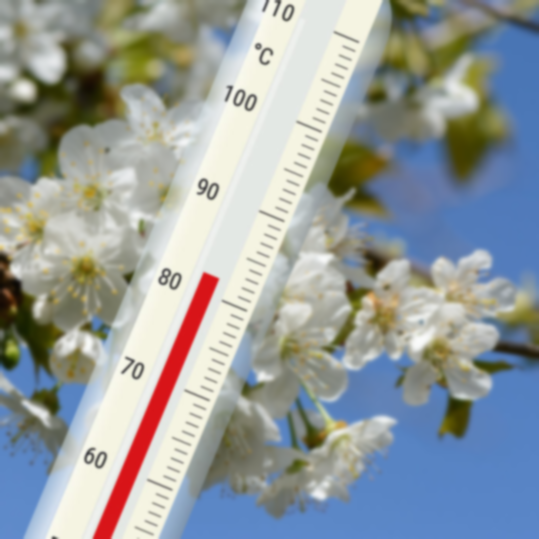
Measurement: 82 °C
